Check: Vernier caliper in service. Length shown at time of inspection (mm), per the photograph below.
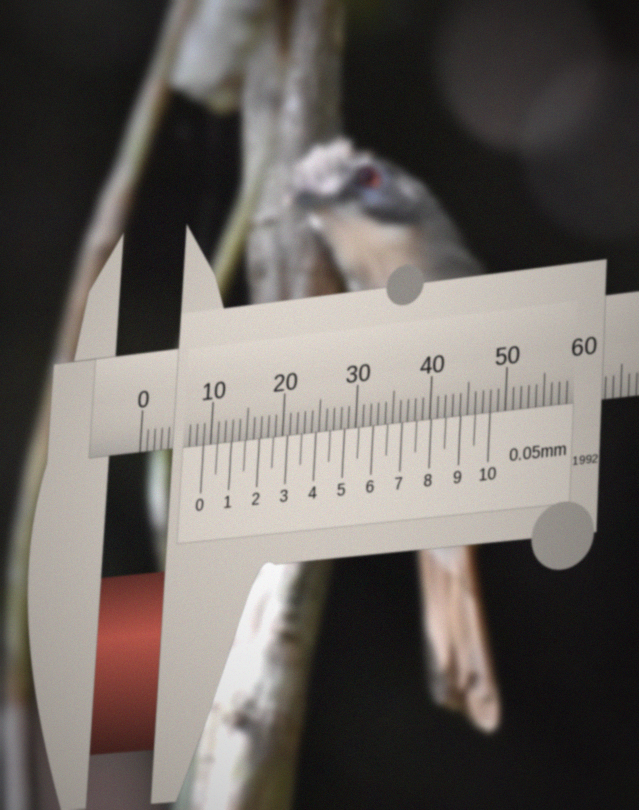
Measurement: 9.0 mm
